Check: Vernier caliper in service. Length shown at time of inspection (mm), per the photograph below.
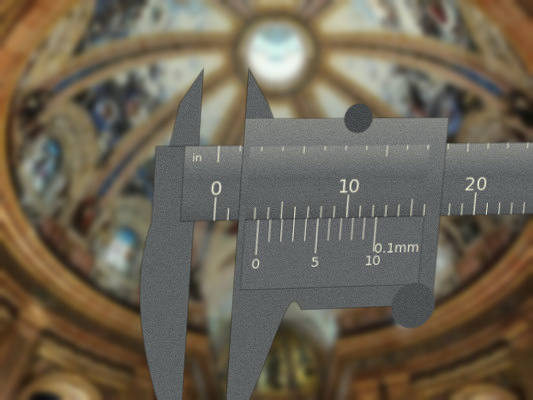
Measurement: 3.3 mm
